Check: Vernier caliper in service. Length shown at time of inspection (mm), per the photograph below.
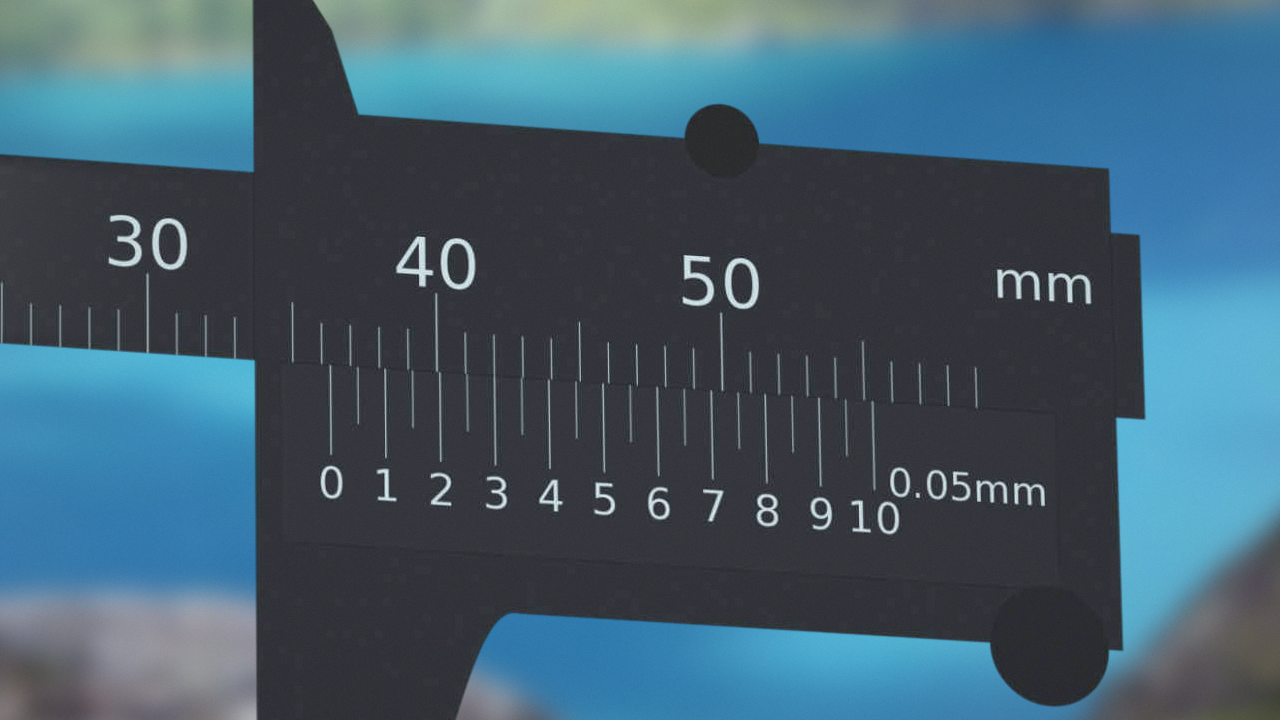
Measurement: 36.30 mm
